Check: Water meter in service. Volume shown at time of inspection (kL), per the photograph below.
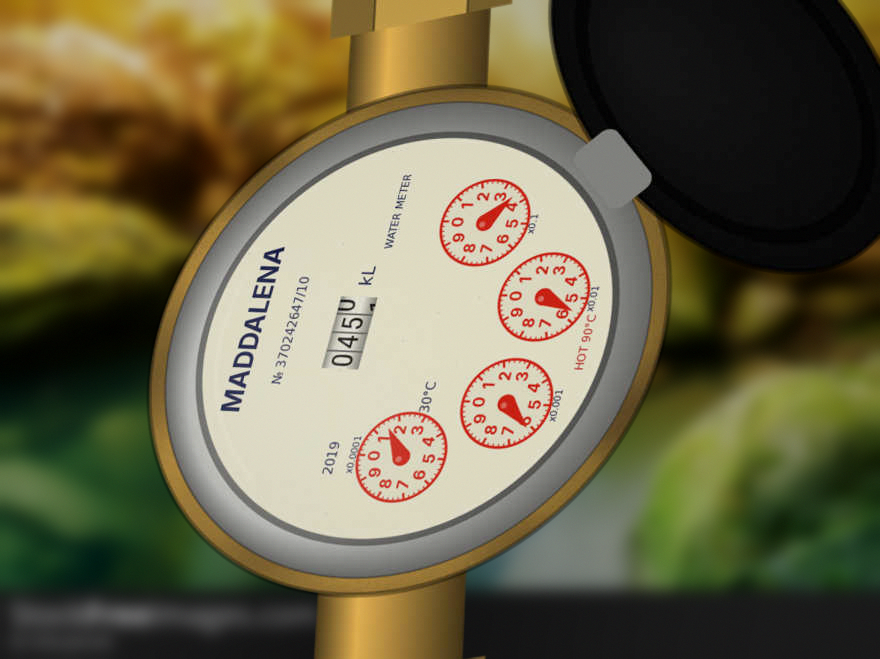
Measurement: 450.3561 kL
